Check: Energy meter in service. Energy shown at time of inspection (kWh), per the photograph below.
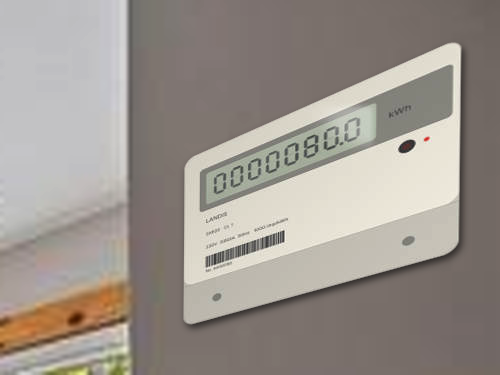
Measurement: 80.0 kWh
